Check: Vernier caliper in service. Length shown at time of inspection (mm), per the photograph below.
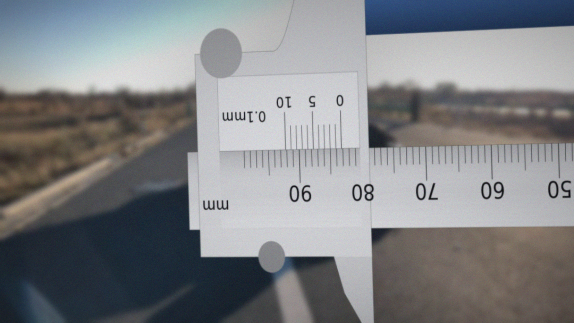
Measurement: 83.2 mm
